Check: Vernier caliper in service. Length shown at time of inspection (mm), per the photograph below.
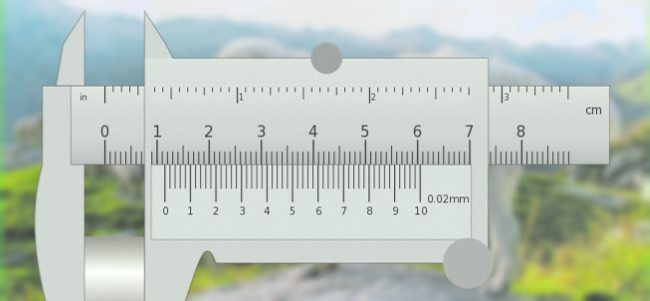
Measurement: 11.5 mm
